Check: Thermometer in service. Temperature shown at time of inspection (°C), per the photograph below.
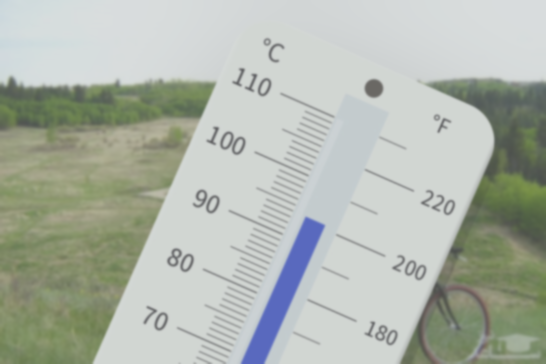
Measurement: 94 °C
